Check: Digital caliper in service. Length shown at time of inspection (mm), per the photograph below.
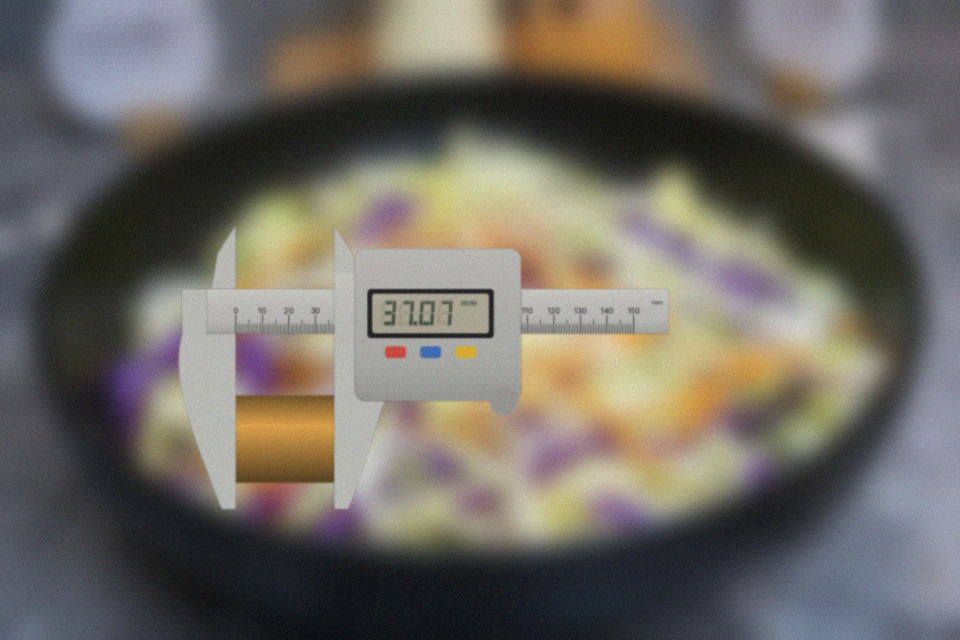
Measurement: 37.07 mm
